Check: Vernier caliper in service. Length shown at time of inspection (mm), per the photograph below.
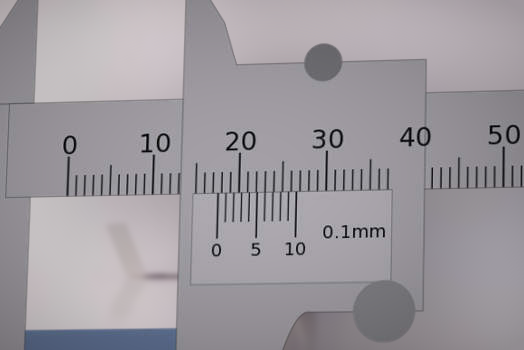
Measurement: 17.6 mm
